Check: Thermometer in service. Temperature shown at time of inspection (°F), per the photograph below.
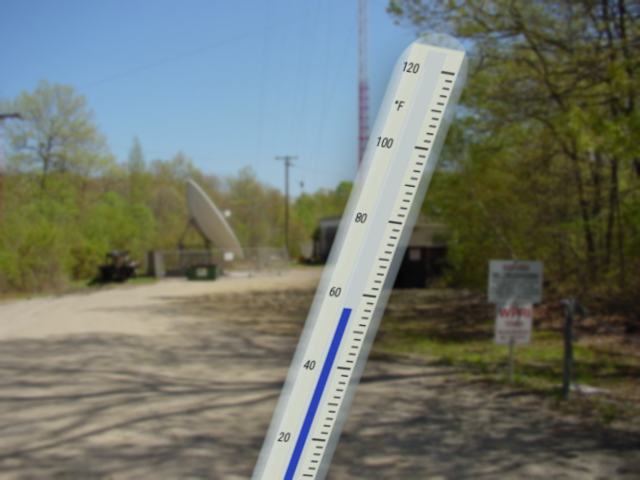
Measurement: 56 °F
